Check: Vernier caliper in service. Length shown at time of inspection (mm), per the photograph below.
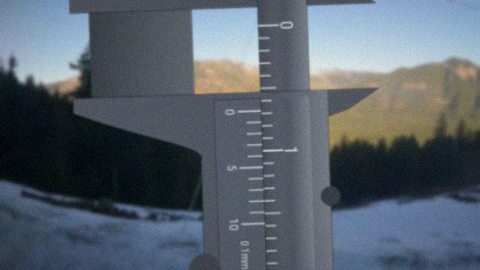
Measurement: 6.8 mm
